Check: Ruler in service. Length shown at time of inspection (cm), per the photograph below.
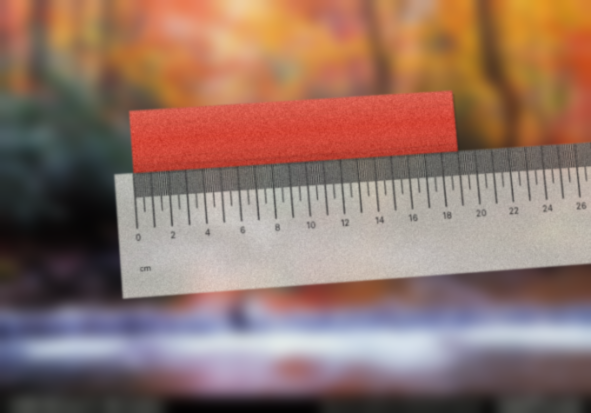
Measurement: 19 cm
